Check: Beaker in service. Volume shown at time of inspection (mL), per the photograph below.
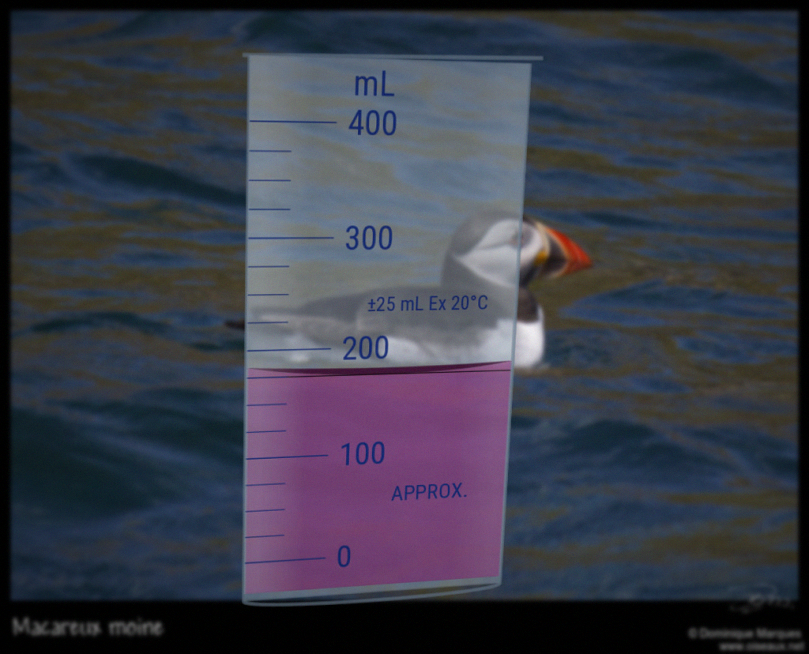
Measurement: 175 mL
